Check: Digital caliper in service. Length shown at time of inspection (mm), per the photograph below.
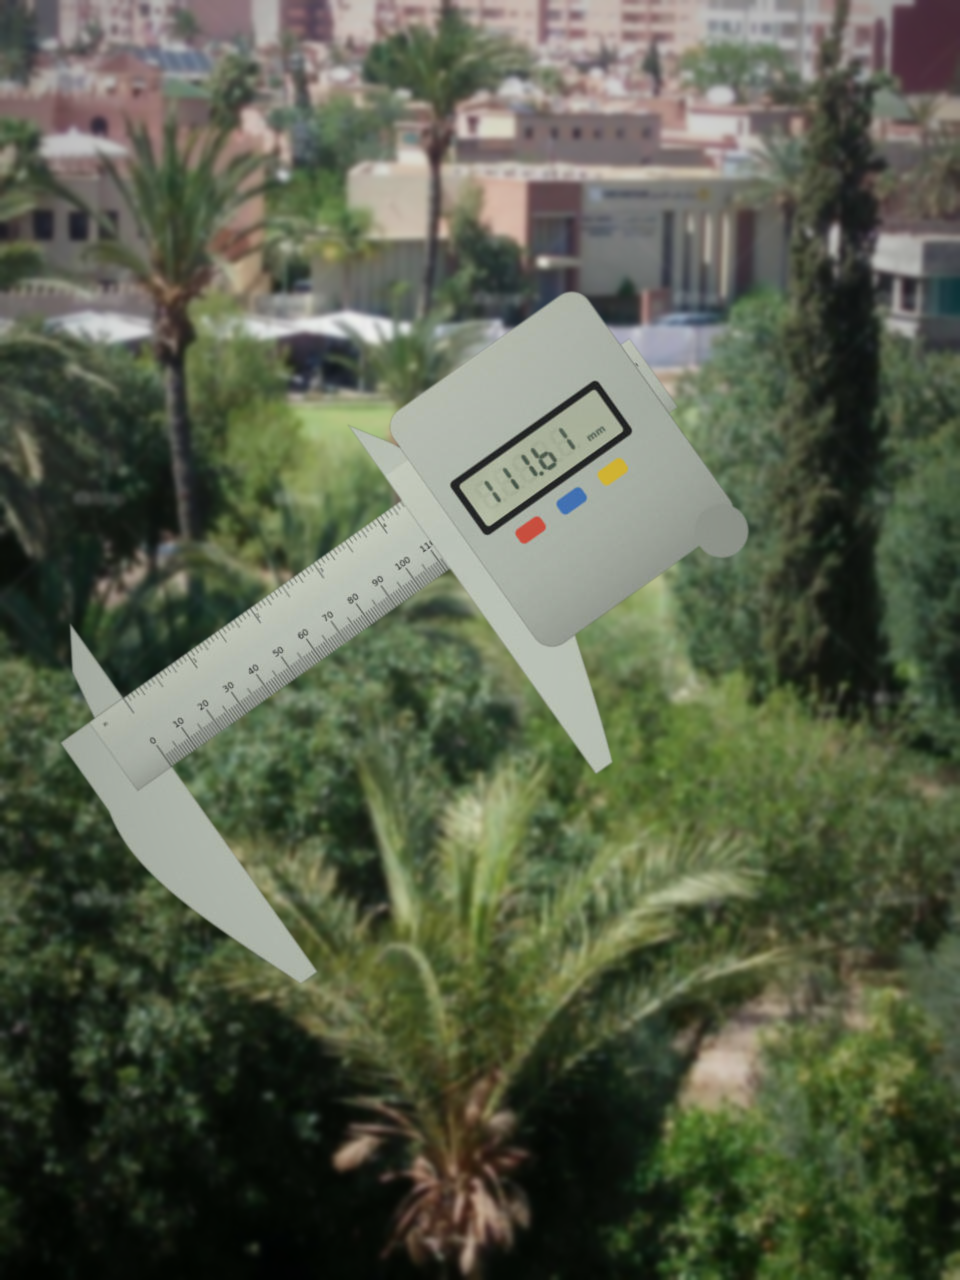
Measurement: 111.61 mm
